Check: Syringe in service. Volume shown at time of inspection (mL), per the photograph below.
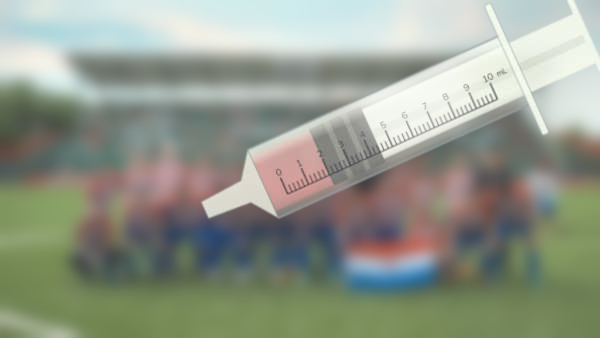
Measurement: 2 mL
